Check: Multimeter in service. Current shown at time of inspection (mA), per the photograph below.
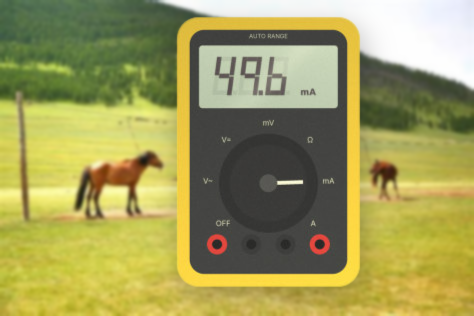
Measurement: 49.6 mA
